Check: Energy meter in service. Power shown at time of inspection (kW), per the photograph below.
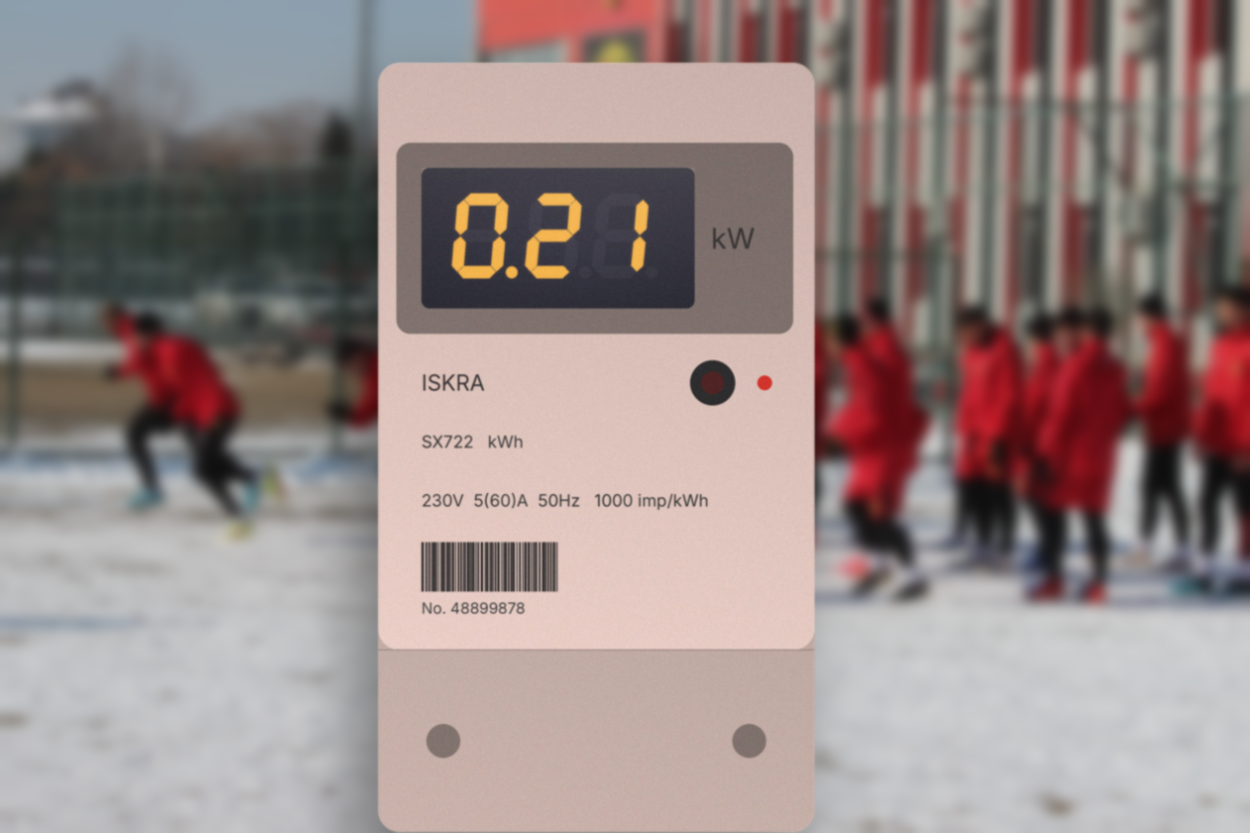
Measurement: 0.21 kW
